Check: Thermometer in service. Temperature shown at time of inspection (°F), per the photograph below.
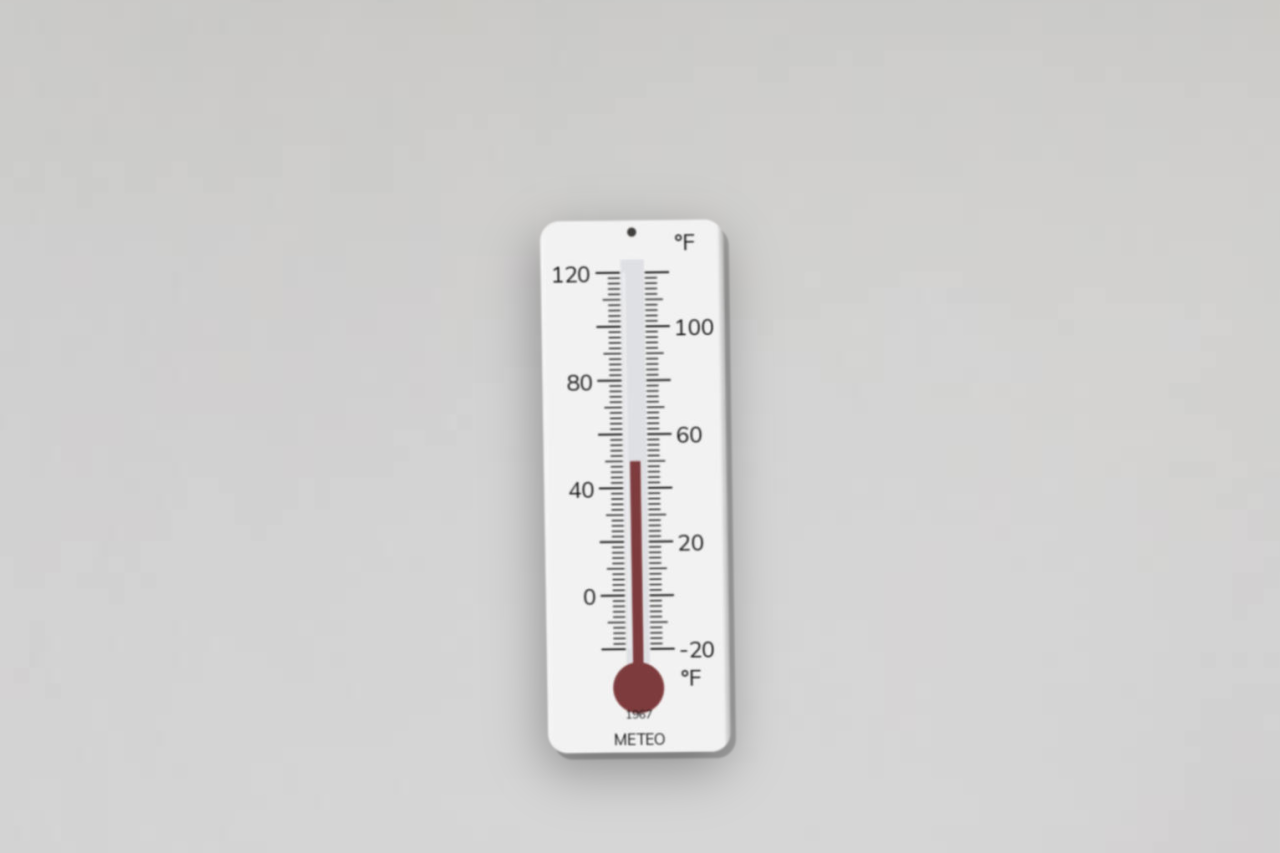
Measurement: 50 °F
